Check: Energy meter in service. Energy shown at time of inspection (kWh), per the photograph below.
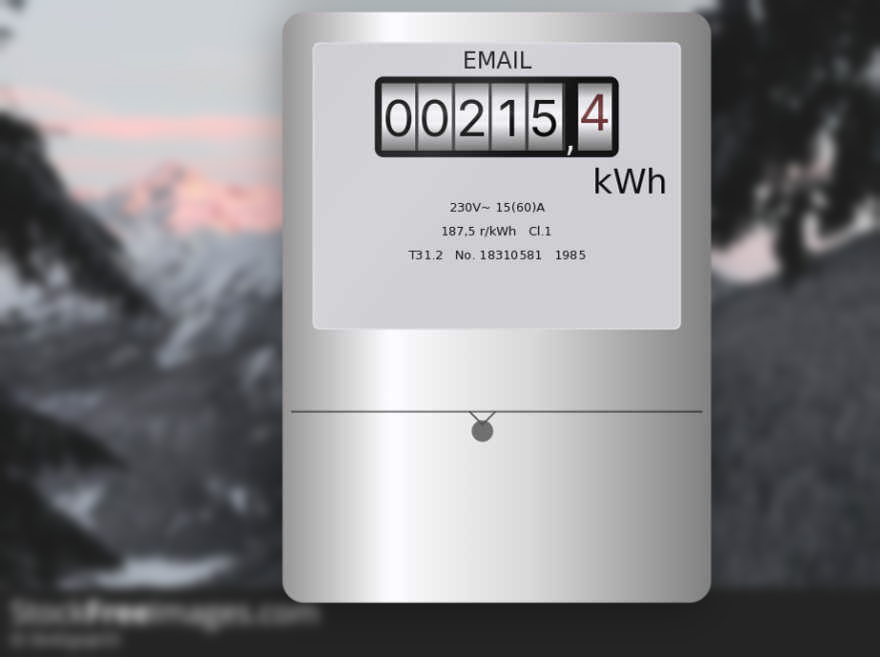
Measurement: 215.4 kWh
